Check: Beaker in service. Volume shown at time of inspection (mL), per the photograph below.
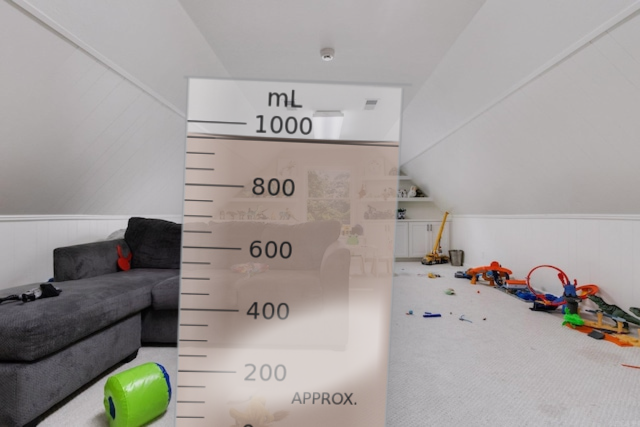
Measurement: 950 mL
